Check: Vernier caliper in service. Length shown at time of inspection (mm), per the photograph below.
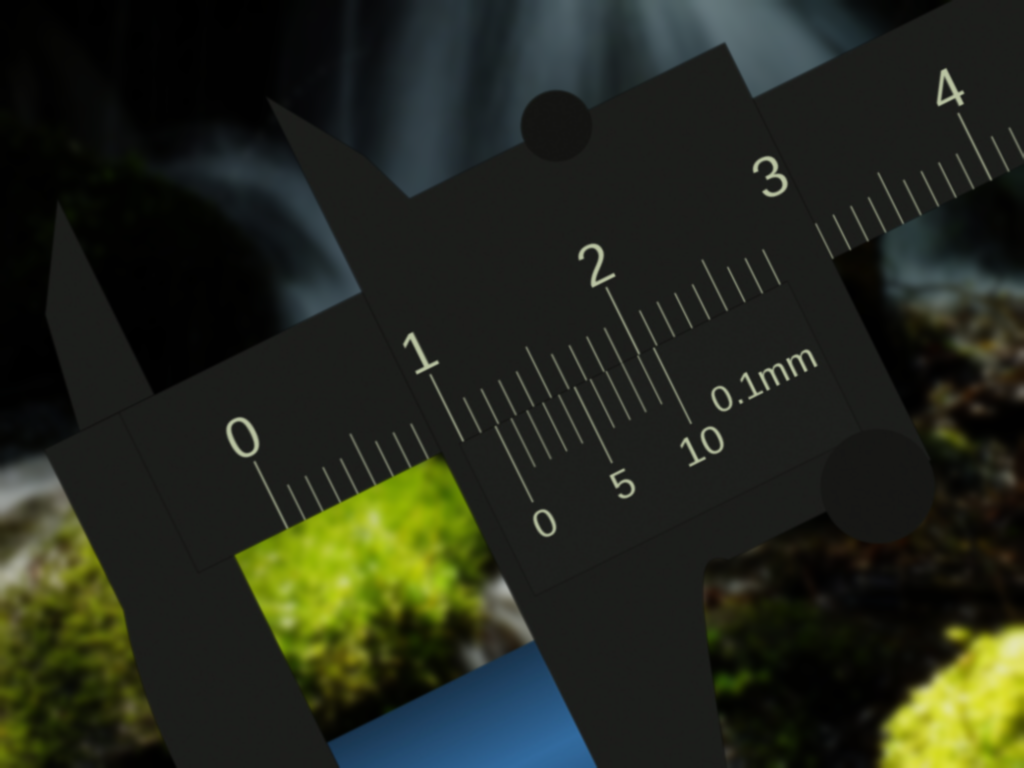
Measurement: 11.8 mm
